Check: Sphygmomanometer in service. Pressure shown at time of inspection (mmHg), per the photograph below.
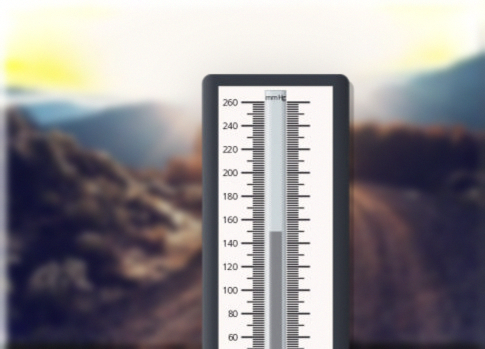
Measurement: 150 mmHg
